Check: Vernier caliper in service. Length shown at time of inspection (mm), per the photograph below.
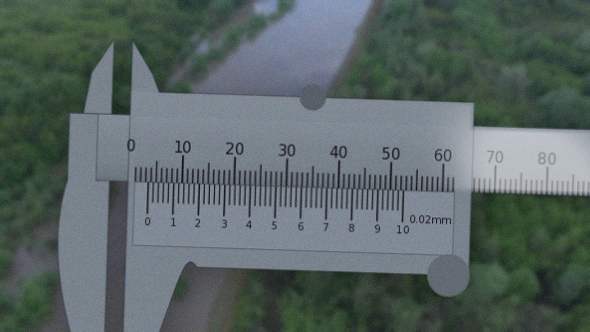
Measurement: 3.5 mm
